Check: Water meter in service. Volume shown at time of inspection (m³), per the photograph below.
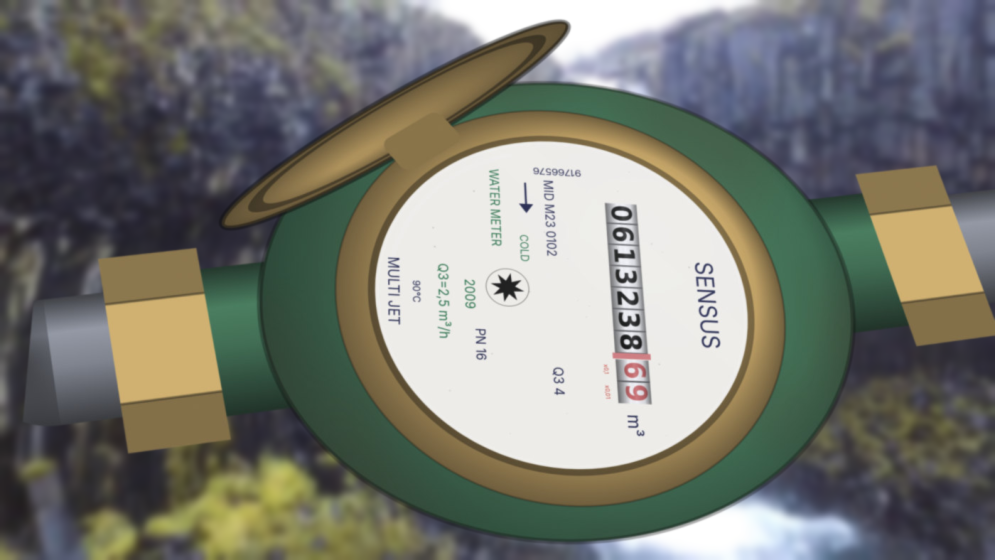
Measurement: 613238.69 m³
